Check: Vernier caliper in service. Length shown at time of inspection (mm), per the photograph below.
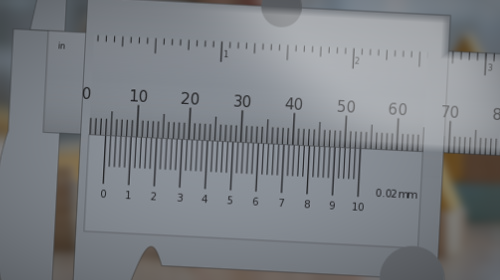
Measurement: 4.0 mm
